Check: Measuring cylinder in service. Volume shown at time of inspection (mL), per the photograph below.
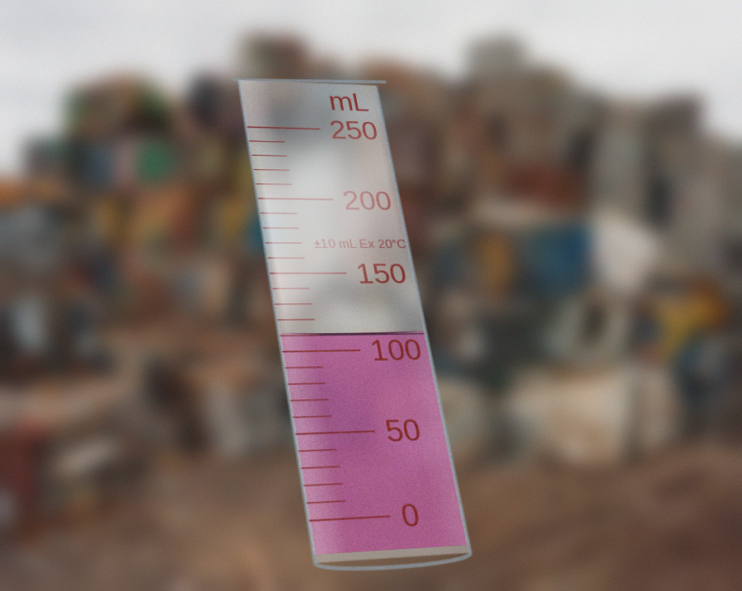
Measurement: 110 mL
